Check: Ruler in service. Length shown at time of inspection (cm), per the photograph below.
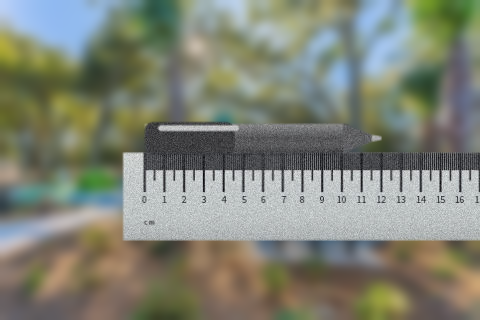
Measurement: 12 cm
